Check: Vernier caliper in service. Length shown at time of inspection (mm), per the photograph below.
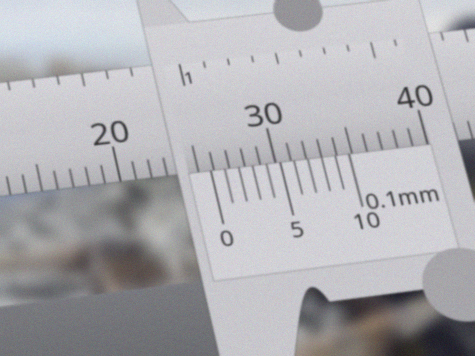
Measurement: 25.8 mm
